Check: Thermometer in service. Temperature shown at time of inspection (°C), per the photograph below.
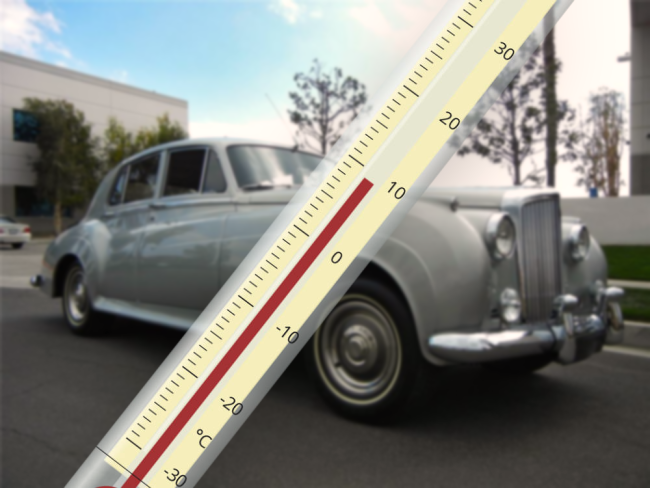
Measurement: 9 °C
